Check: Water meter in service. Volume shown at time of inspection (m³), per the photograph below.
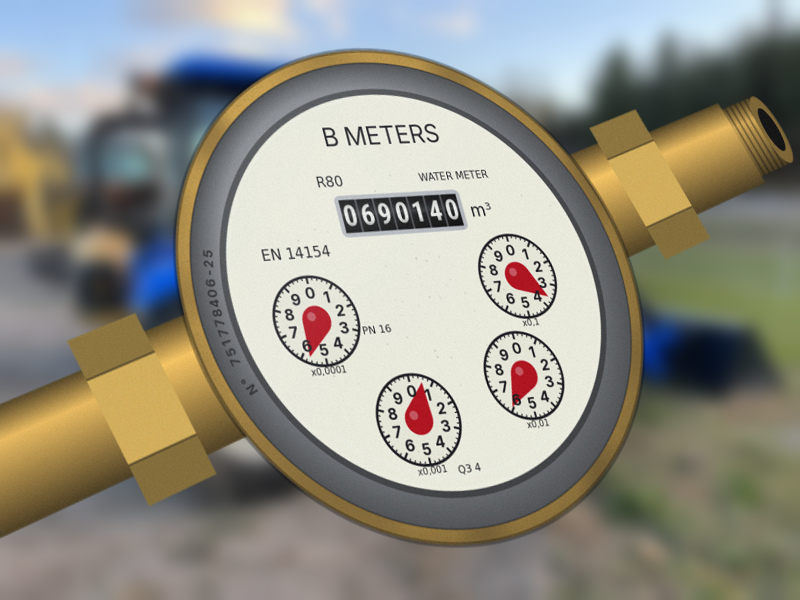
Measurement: 690140.3605 m³
